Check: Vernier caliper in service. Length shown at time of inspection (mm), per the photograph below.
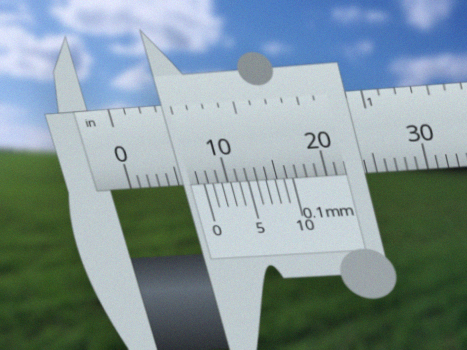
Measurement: 7.6 mm
